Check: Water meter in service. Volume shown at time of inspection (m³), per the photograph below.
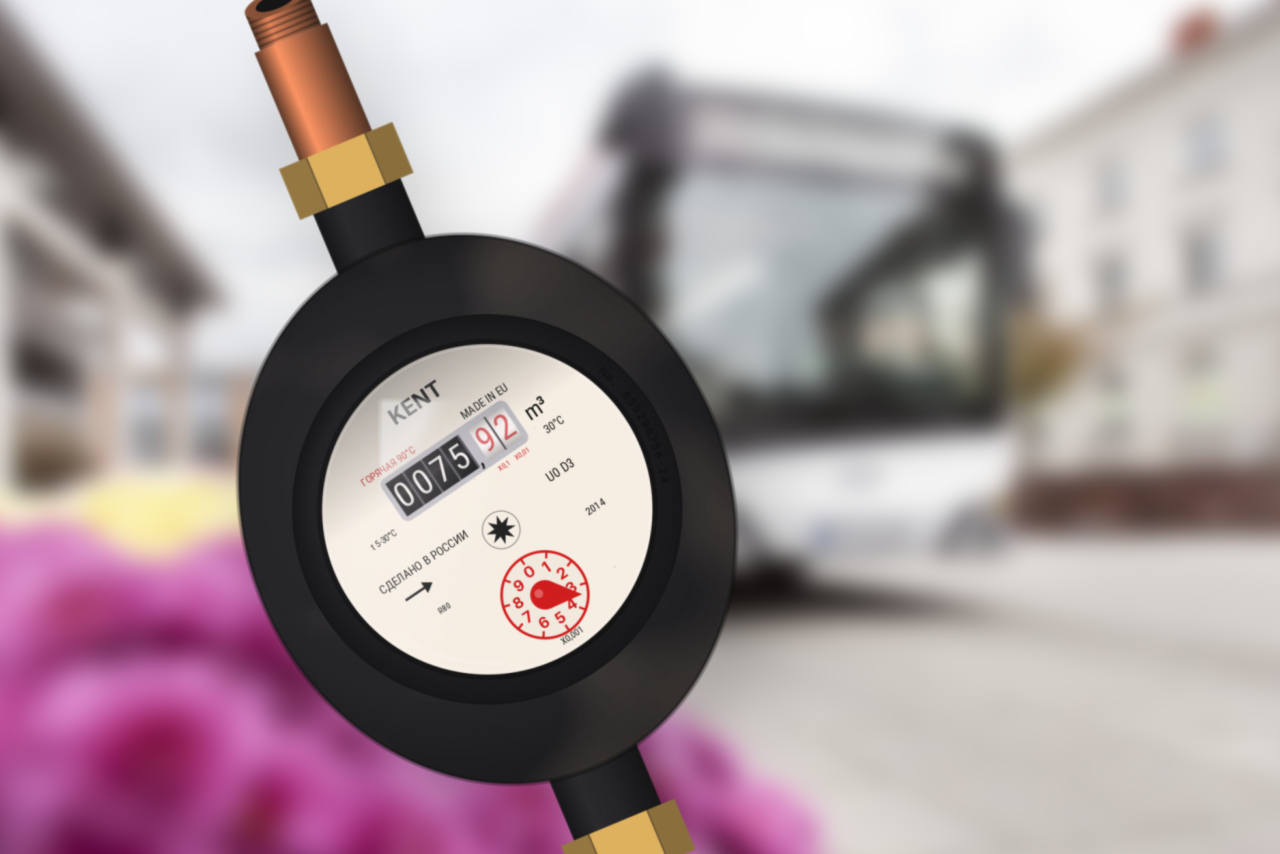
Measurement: 75.923 m³
